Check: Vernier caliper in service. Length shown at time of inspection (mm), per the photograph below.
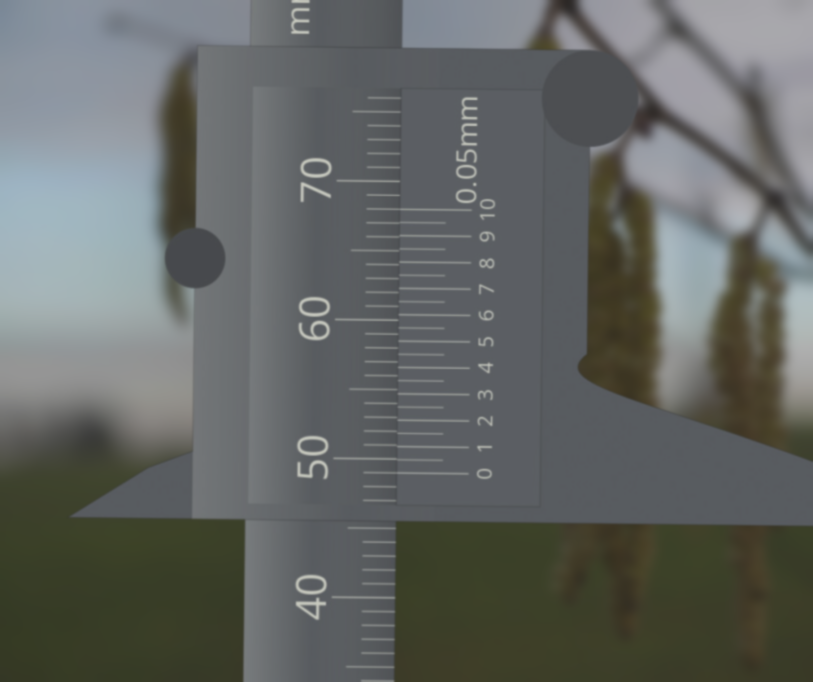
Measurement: 49.0 mm
